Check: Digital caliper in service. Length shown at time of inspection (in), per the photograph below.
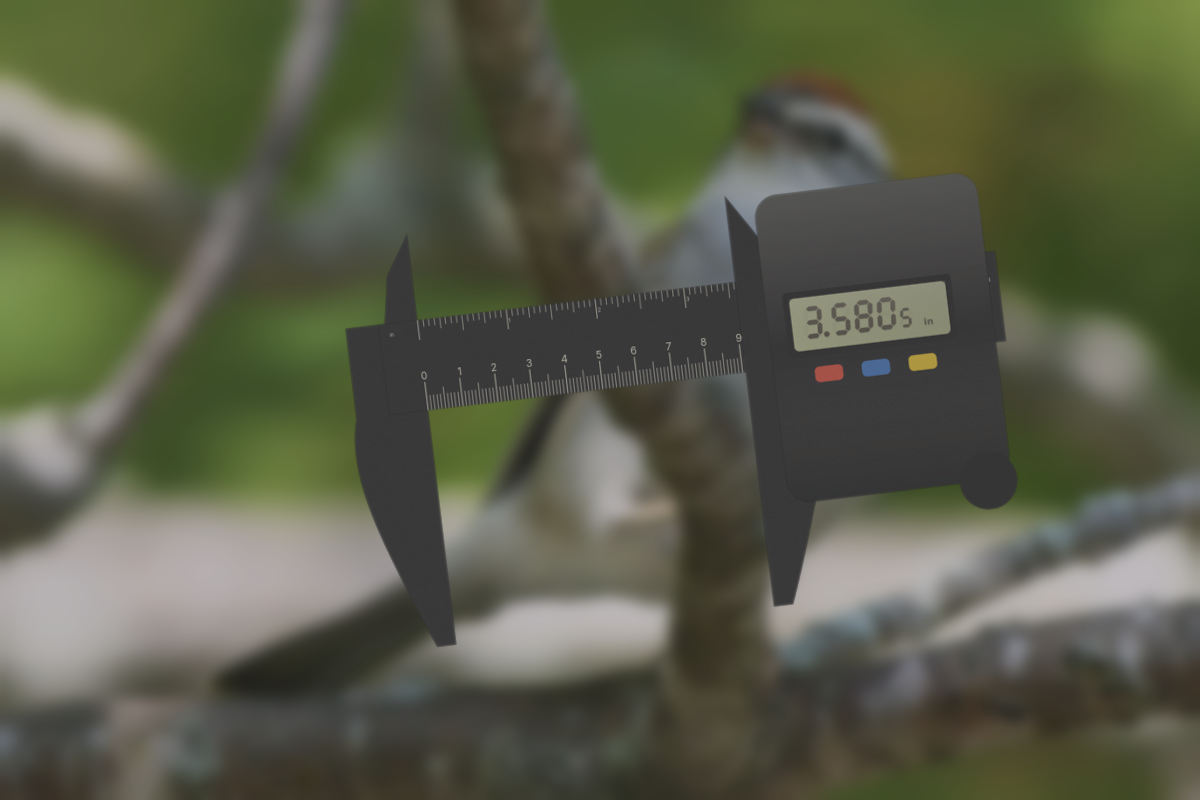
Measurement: 3.5805 in
